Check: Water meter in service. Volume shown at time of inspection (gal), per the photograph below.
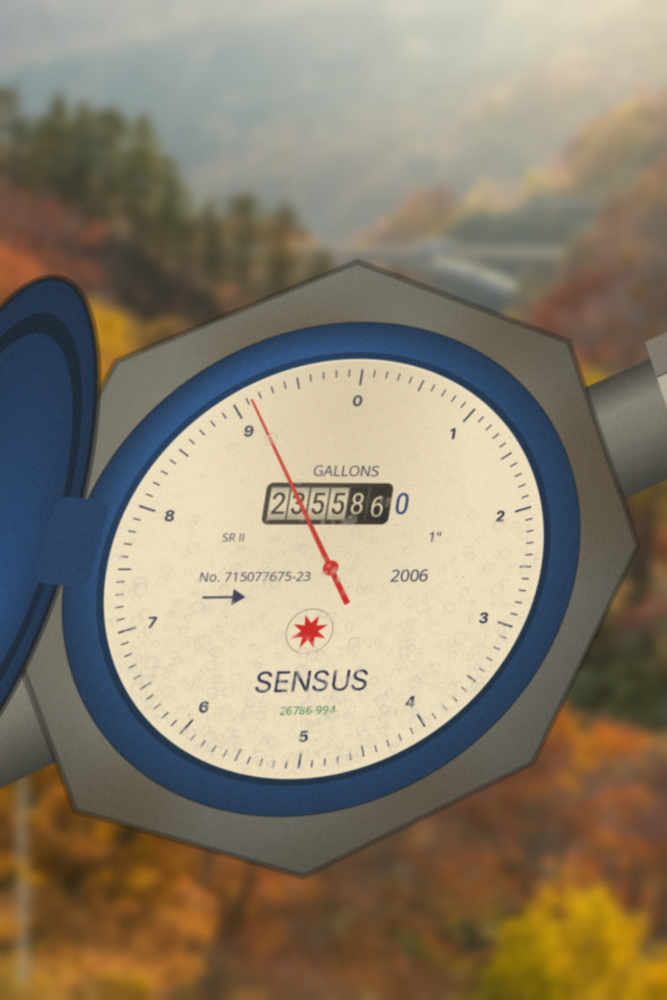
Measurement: 2355859.1 gal
